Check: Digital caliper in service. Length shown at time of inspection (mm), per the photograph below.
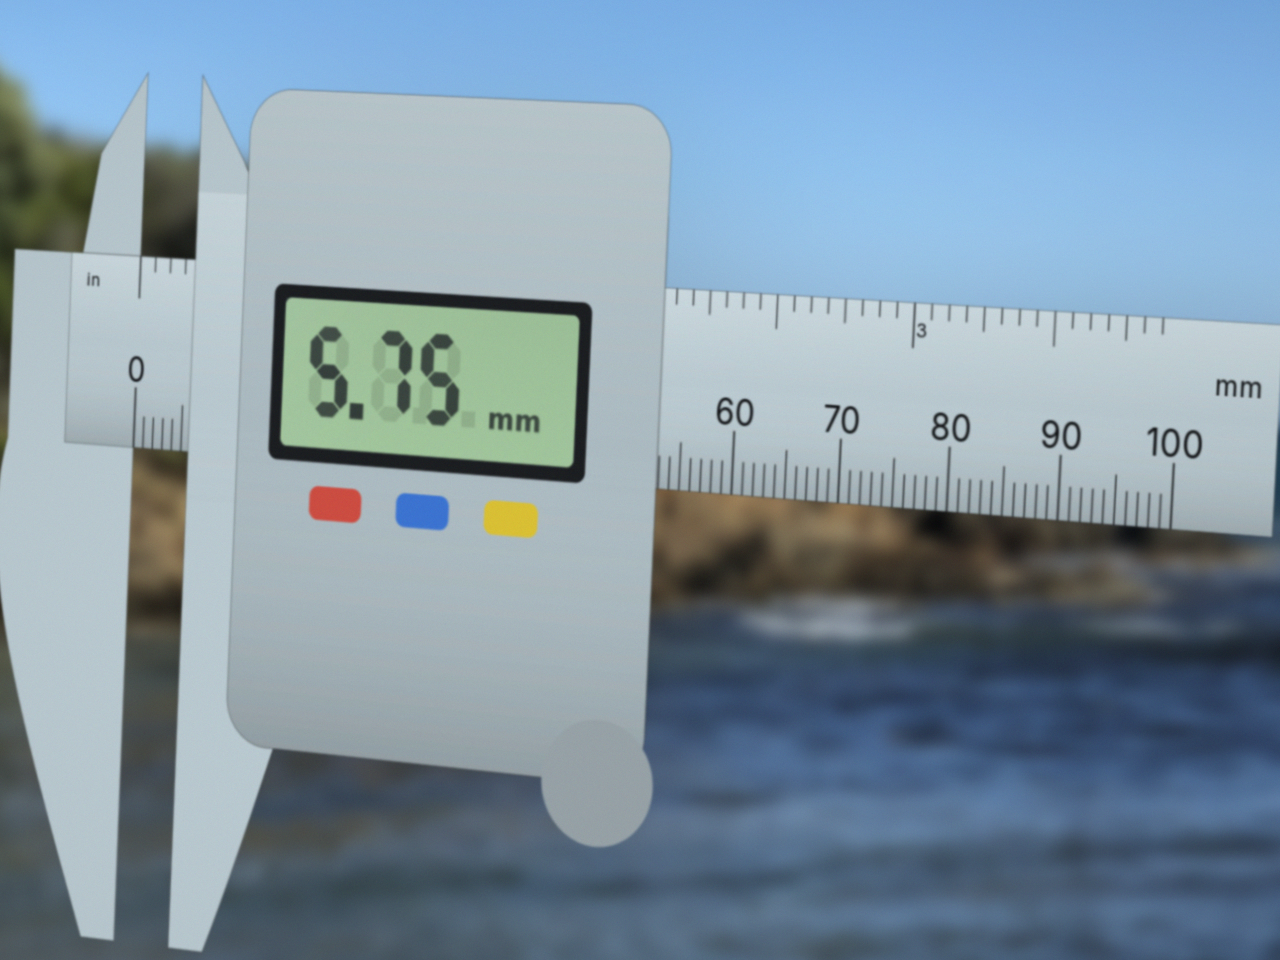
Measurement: 5.75 mm
